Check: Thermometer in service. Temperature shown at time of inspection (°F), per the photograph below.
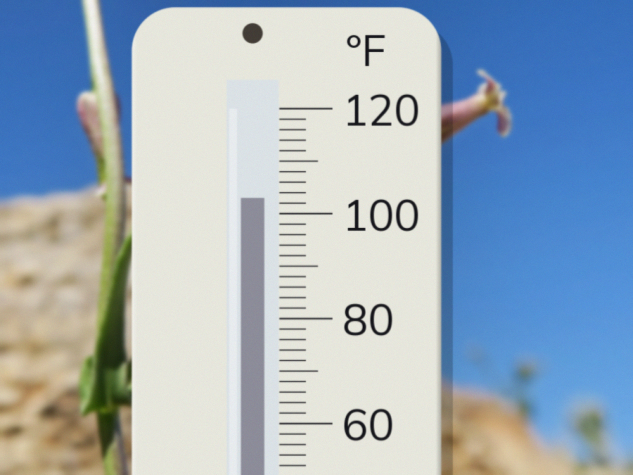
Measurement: 103 °F
